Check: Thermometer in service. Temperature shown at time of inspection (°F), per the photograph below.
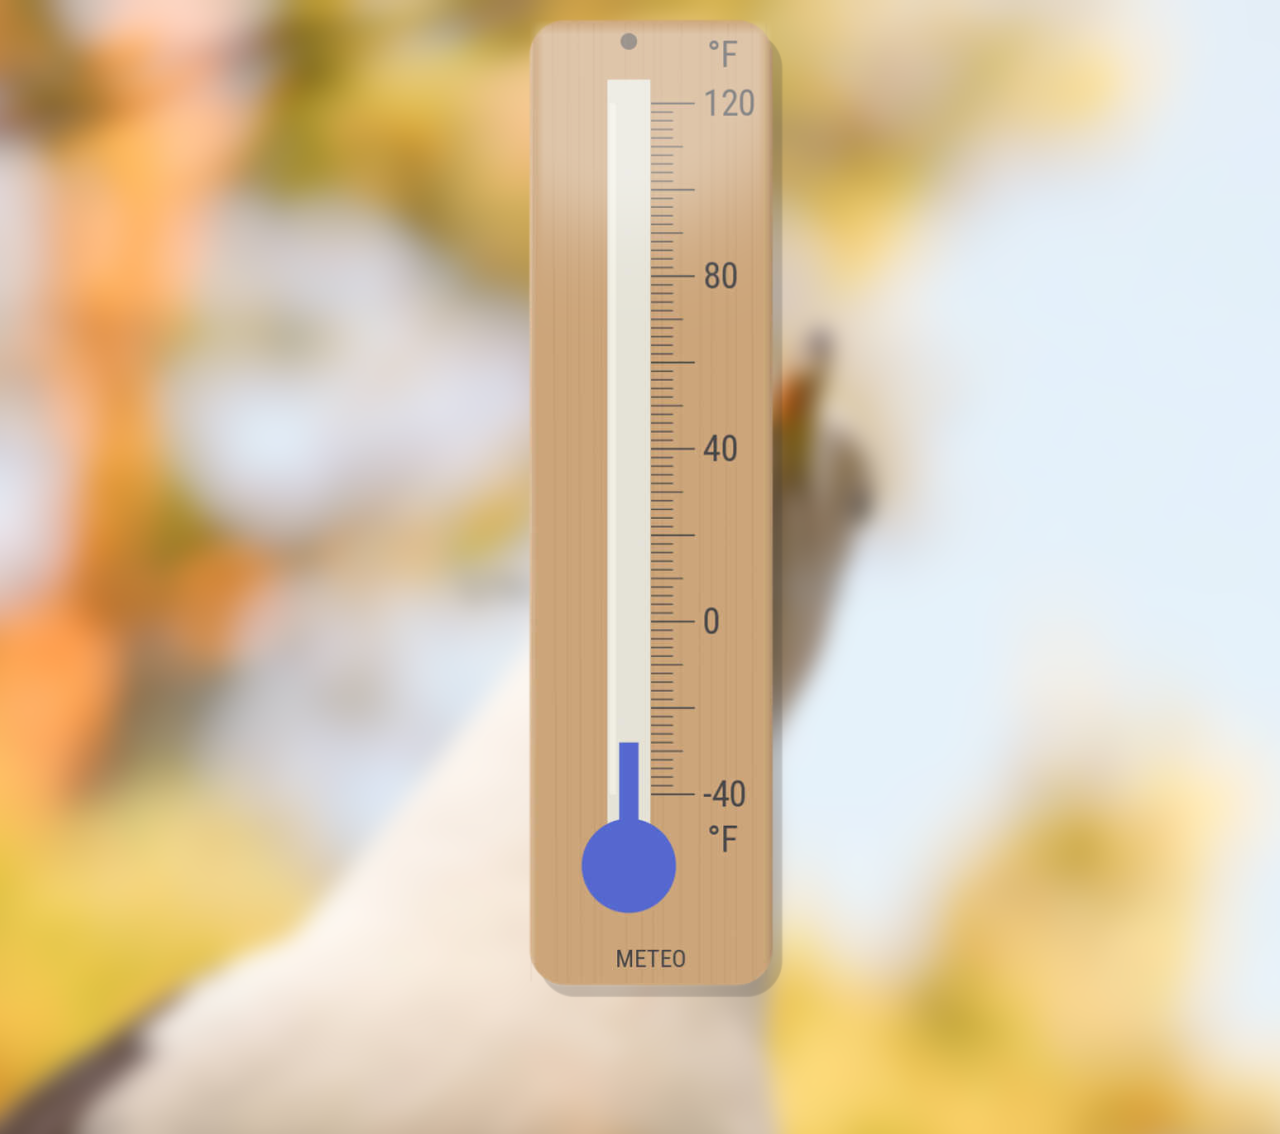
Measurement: -28 °F
